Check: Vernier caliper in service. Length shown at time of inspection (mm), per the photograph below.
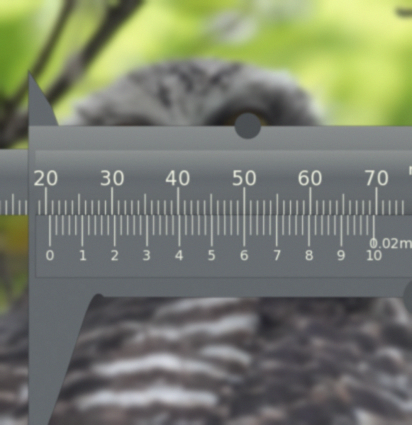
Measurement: 20.6 mm
